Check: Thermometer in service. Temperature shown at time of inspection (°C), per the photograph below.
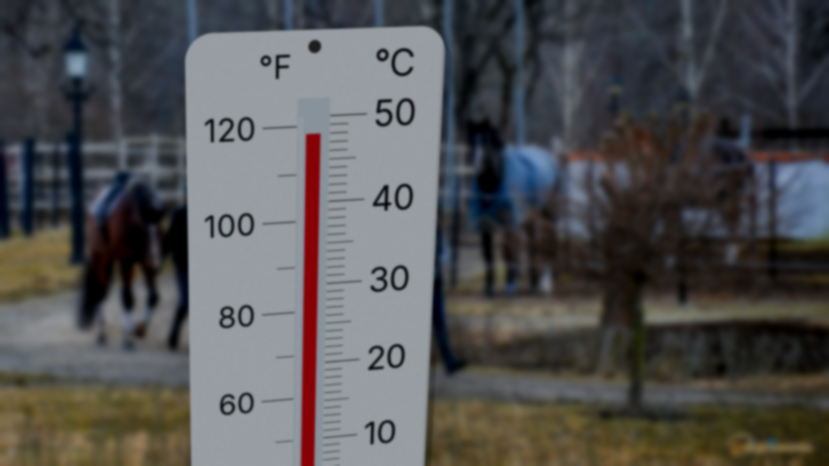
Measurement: 48 °C
